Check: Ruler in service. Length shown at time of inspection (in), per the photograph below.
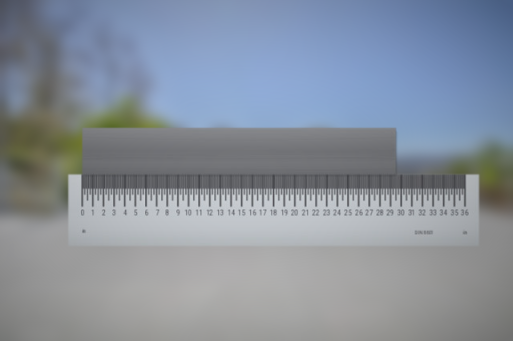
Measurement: 29.5 in
